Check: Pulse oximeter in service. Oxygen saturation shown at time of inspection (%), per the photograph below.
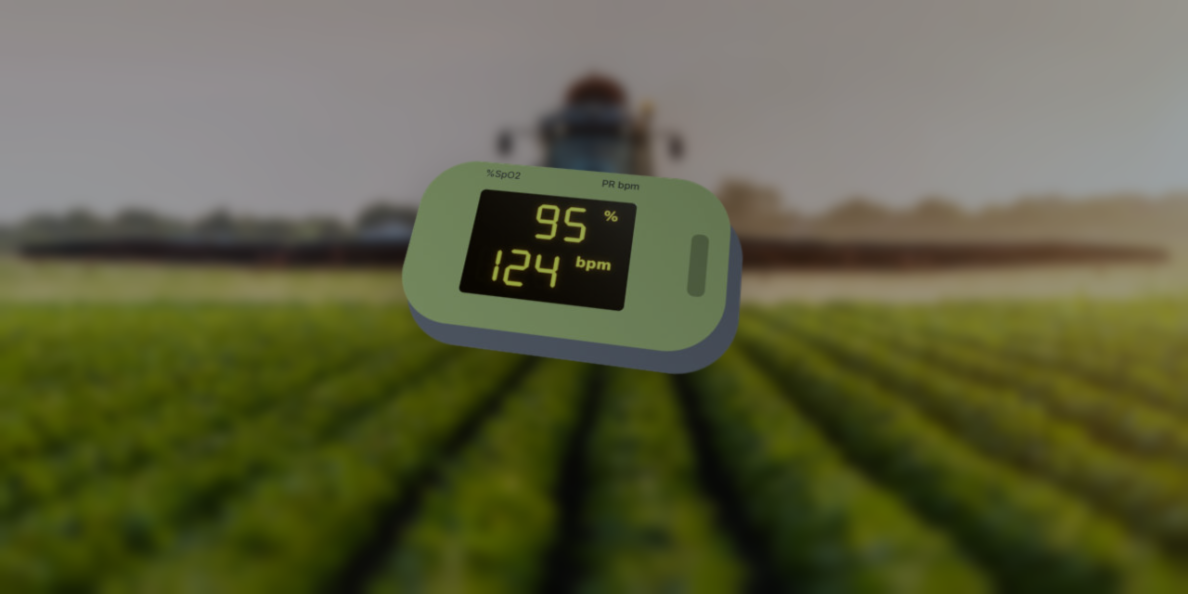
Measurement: 95 %
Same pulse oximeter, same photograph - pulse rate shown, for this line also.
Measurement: 124 bpm
